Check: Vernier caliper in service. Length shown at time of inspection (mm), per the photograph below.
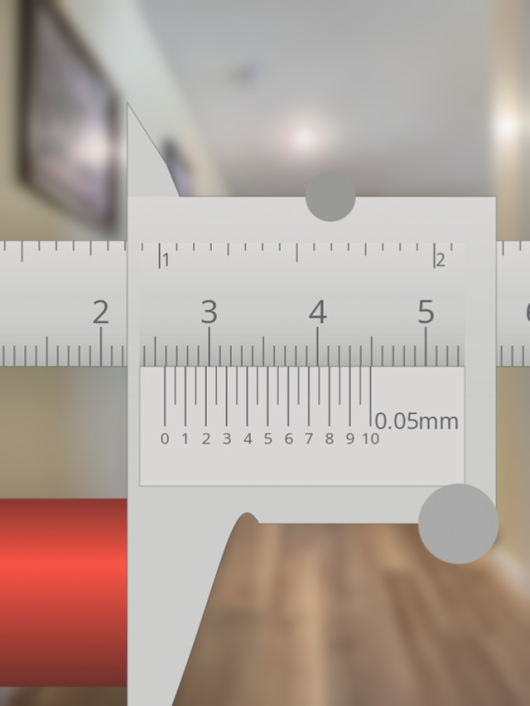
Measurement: 25.9 mm
